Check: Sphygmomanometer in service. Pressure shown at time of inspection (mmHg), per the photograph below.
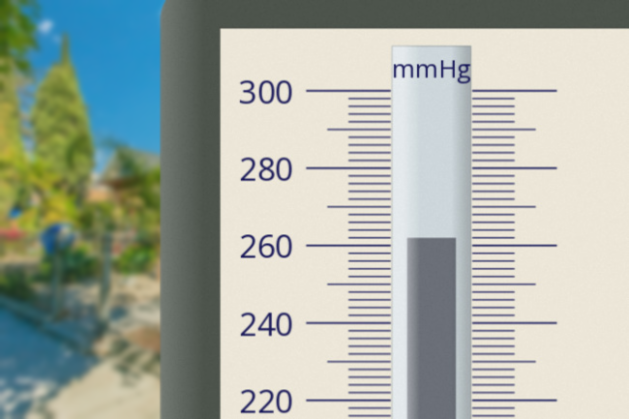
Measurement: 262 mmHg
